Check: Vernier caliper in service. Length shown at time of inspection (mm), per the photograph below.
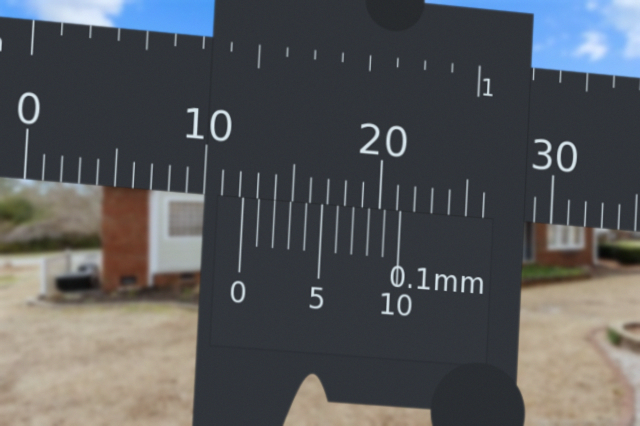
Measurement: 12.2 mm
